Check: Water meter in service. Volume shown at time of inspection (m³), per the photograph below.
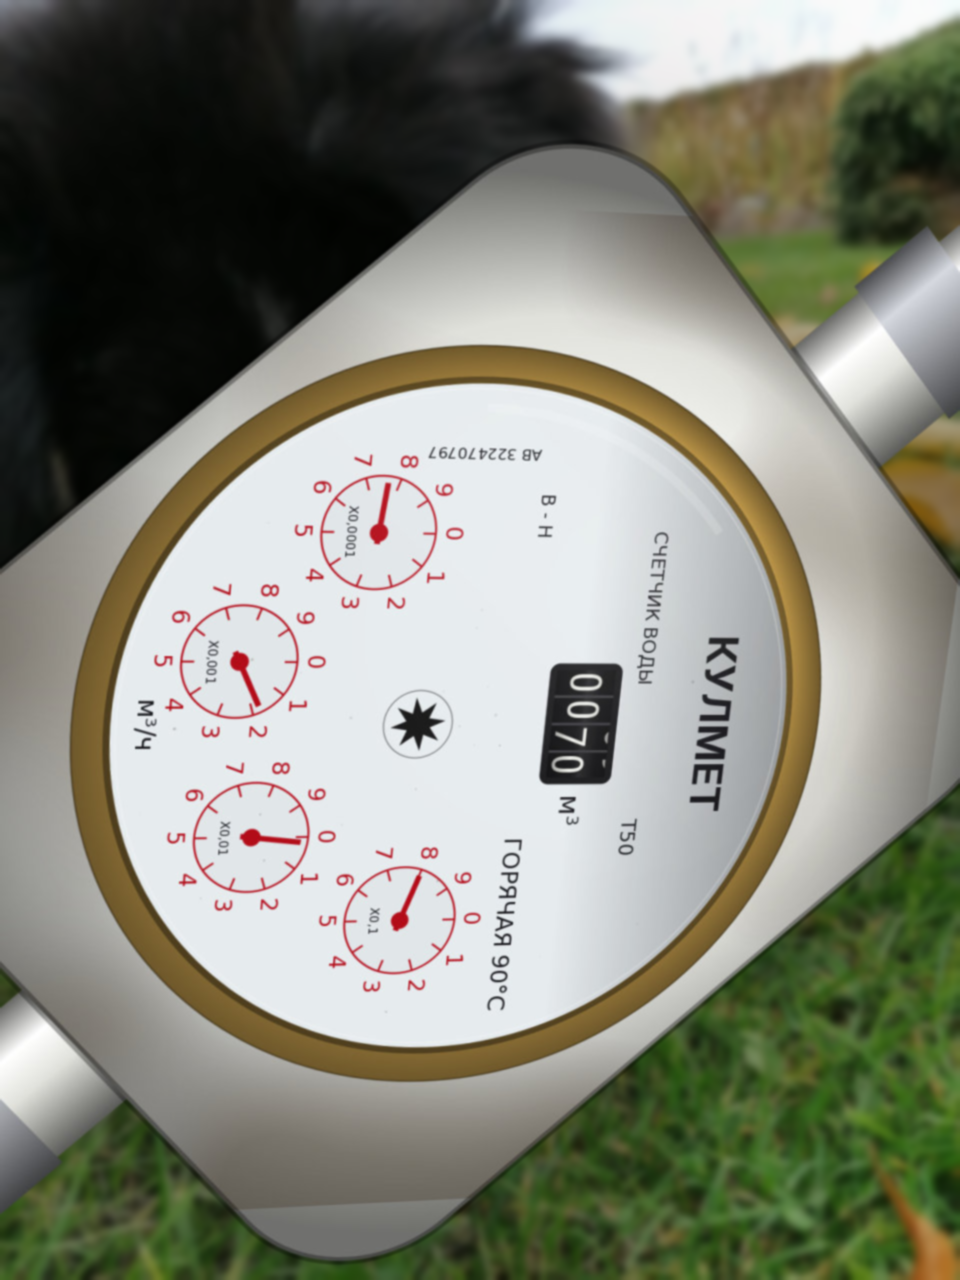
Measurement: 69.8017 m³
